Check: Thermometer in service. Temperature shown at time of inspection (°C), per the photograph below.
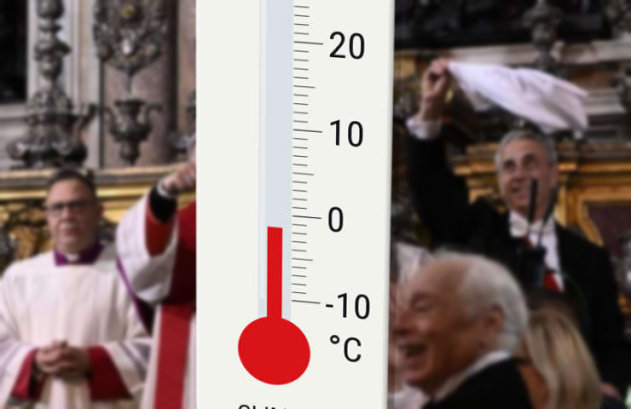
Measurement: -1.5 °C
